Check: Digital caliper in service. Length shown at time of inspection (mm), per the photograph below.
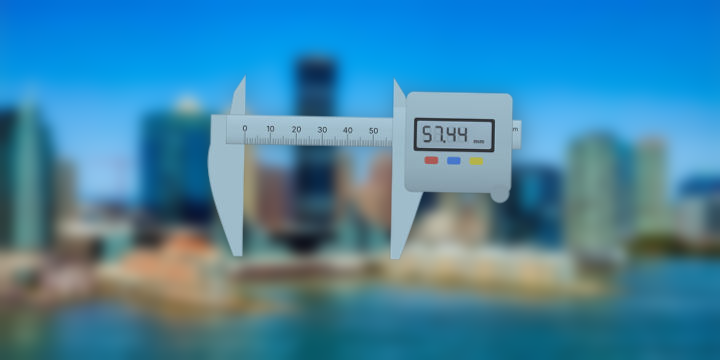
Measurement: 57.44 mm
